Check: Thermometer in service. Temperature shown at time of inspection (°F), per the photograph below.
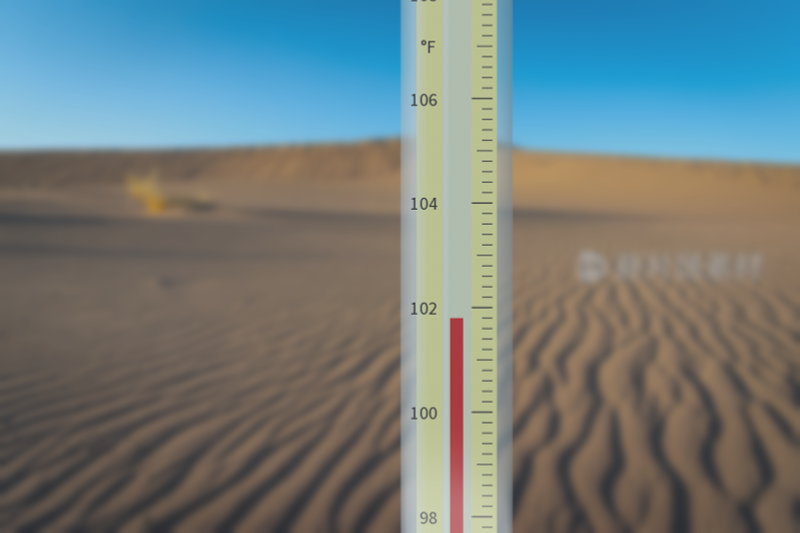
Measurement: 101.8 °F
